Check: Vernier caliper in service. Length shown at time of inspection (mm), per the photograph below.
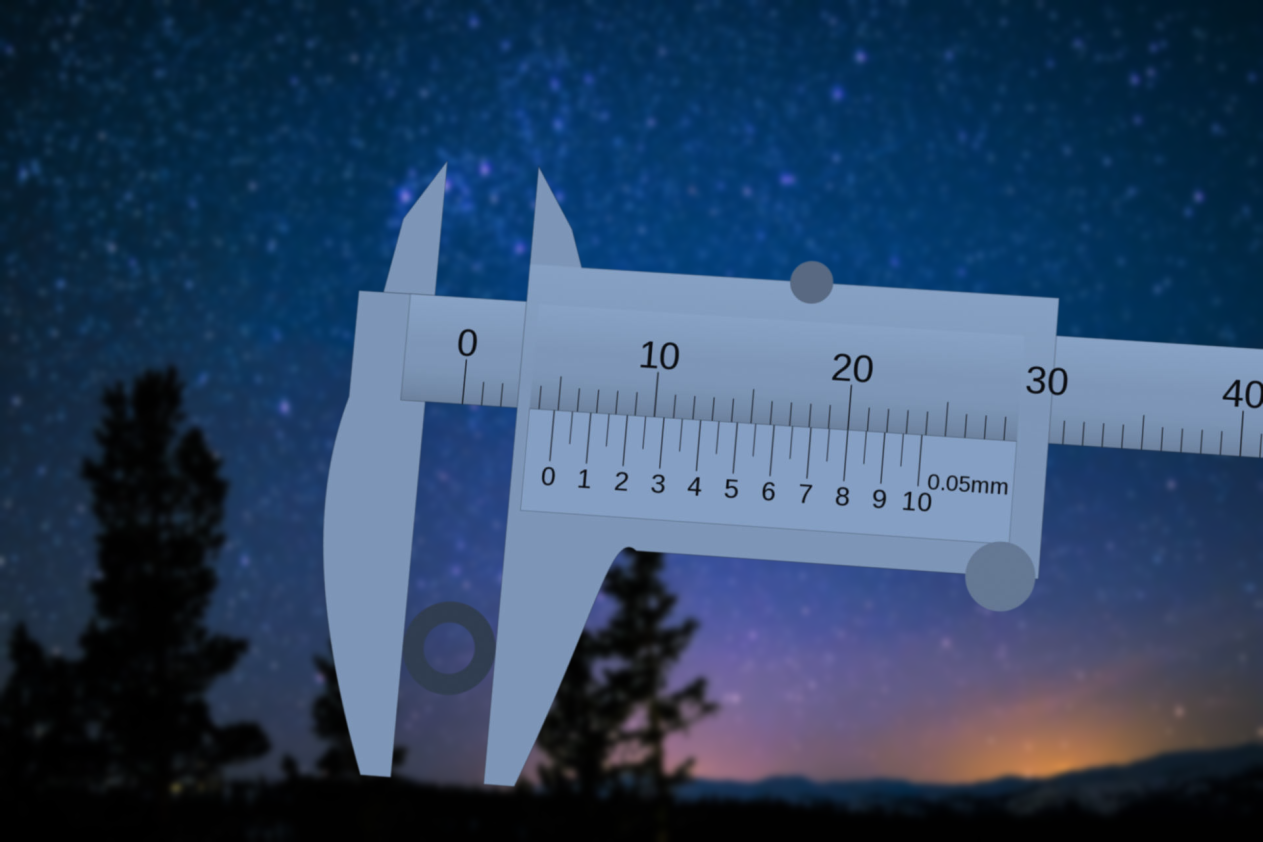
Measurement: 4.8 mm
